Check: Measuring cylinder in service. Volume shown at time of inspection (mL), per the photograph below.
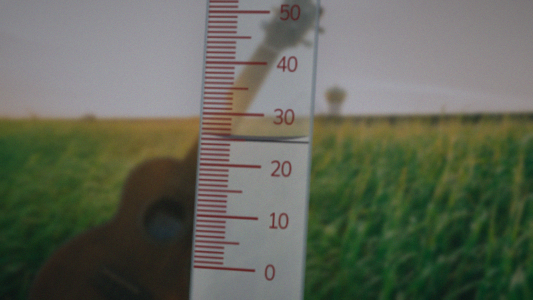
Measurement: 25 mL
